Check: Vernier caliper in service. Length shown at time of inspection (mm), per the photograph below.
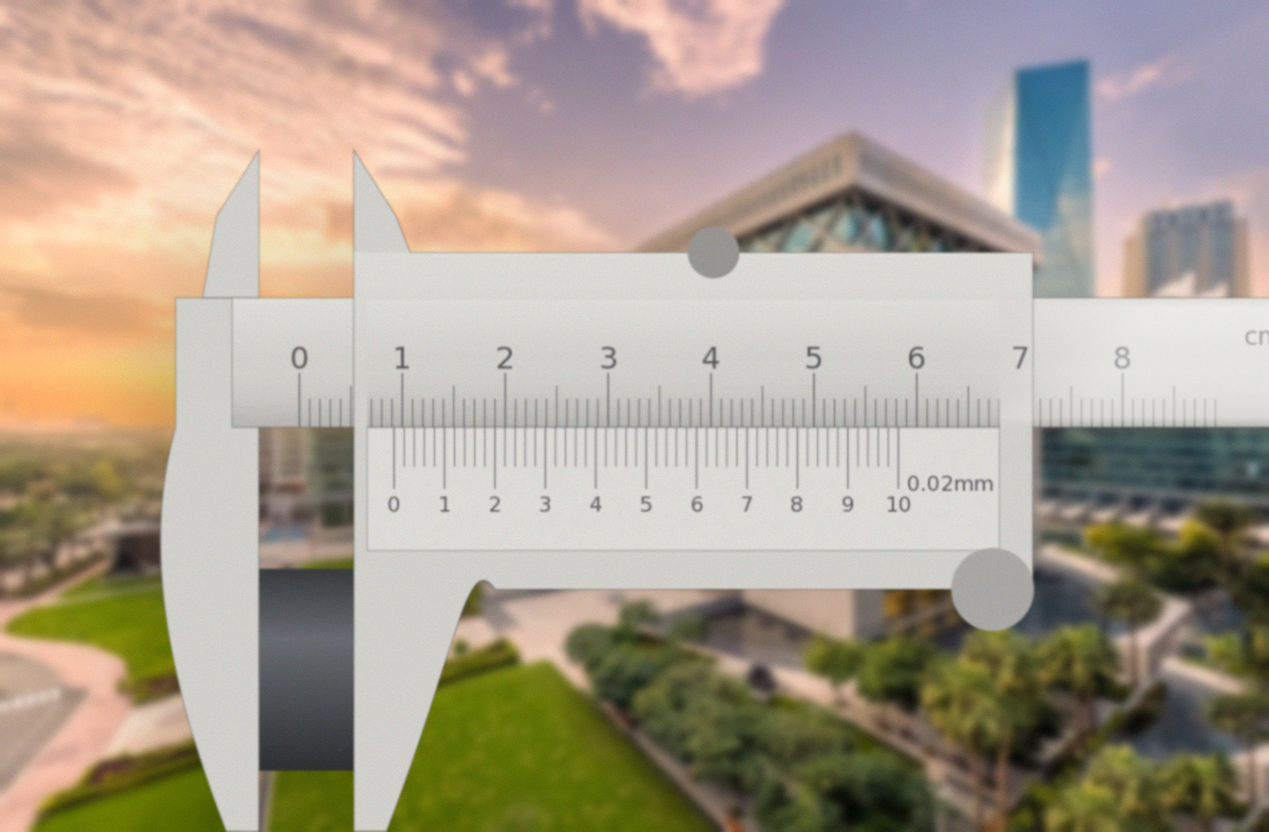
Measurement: 9.2 mm
